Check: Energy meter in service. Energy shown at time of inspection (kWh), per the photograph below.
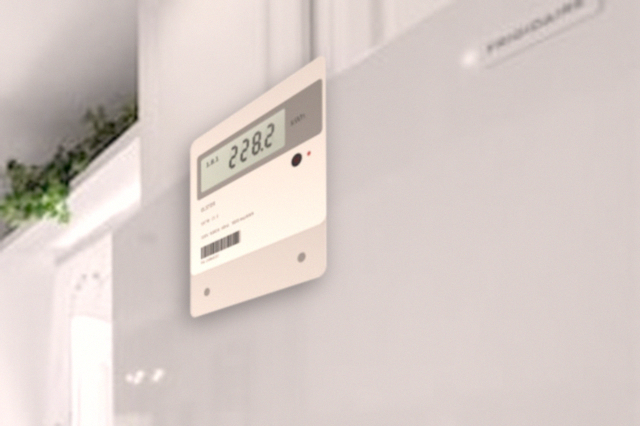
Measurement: 228.2 kWh
